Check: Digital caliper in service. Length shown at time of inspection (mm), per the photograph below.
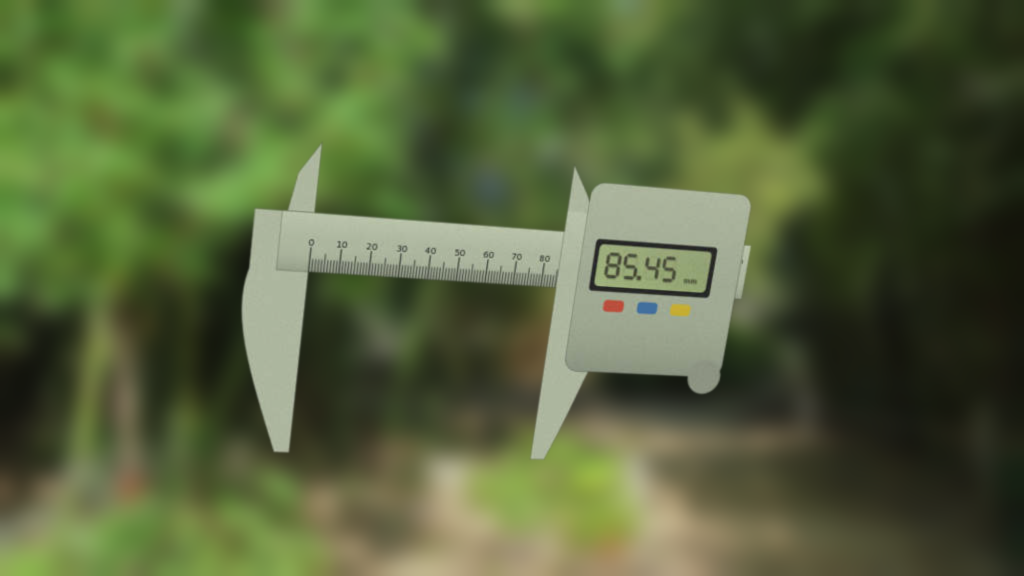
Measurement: 85.45 mm
